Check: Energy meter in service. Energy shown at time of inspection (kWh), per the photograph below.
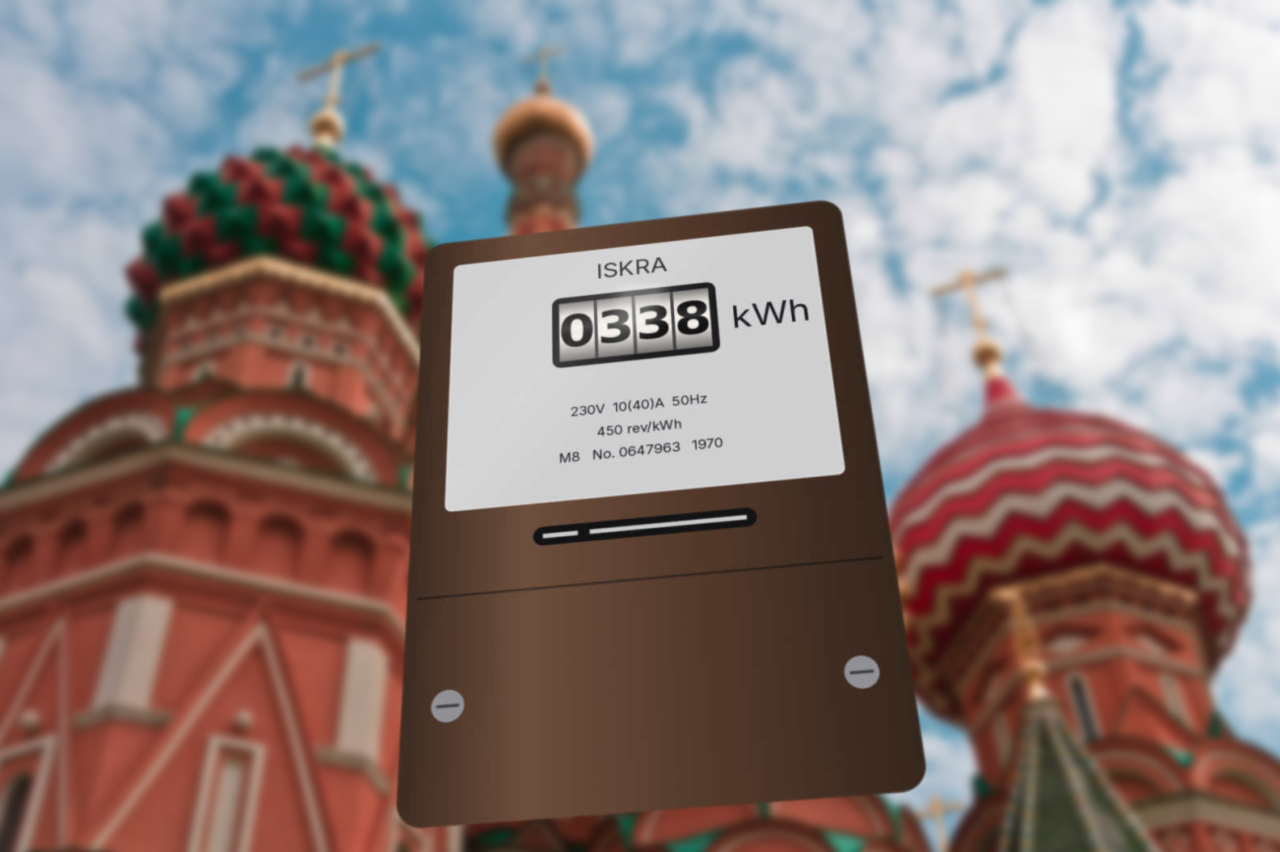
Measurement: 338 kWh
